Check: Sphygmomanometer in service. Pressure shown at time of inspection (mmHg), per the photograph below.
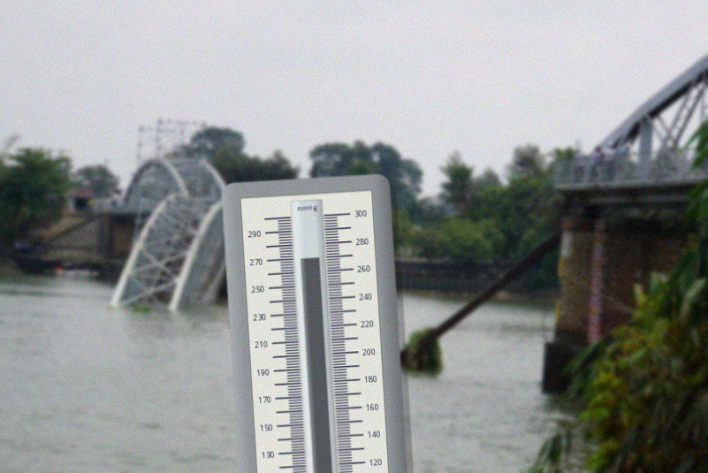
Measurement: 270 mmHg
